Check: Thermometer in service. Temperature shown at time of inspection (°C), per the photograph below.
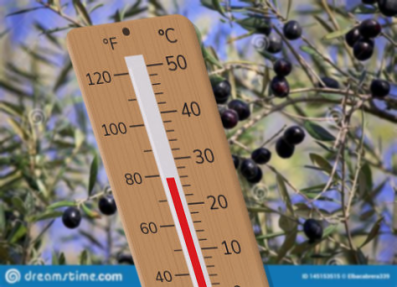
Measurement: 26 °C
